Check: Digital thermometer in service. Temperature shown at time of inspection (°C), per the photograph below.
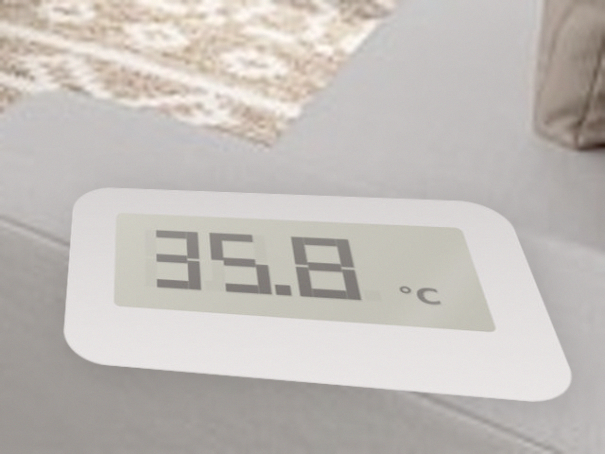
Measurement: 35.8 °C
